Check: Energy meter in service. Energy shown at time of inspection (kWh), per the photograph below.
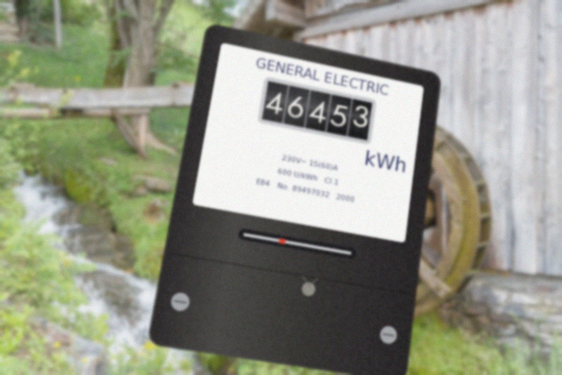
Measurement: 46453 kWh
